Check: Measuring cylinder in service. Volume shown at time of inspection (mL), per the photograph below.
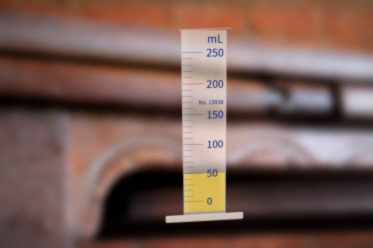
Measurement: 50 mL
